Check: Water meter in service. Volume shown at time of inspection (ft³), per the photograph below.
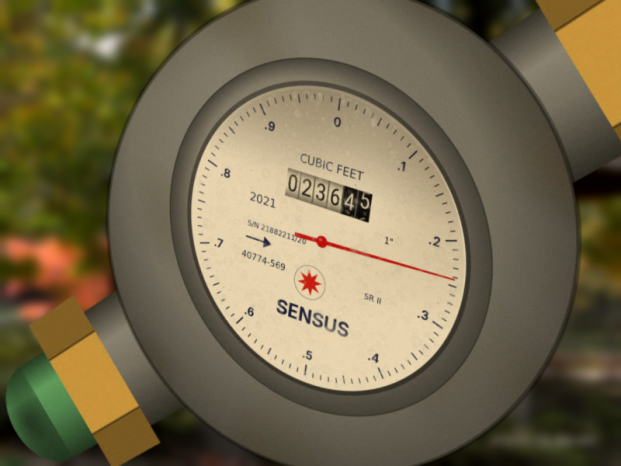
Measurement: 23645.24 ft³
